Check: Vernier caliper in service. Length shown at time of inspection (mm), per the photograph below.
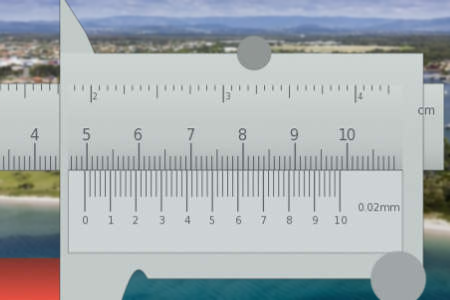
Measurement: 49.6 mm
